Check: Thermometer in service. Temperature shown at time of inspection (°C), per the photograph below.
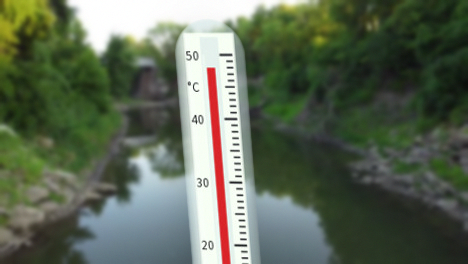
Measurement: 48 °C
